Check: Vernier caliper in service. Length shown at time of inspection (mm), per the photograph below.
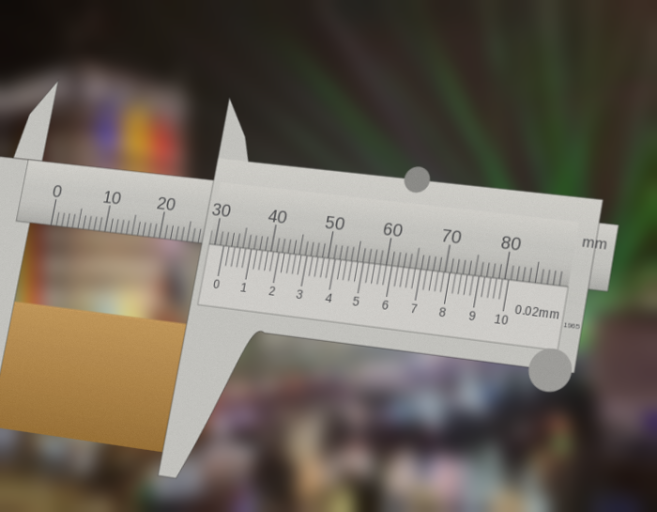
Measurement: 31.6 mm
